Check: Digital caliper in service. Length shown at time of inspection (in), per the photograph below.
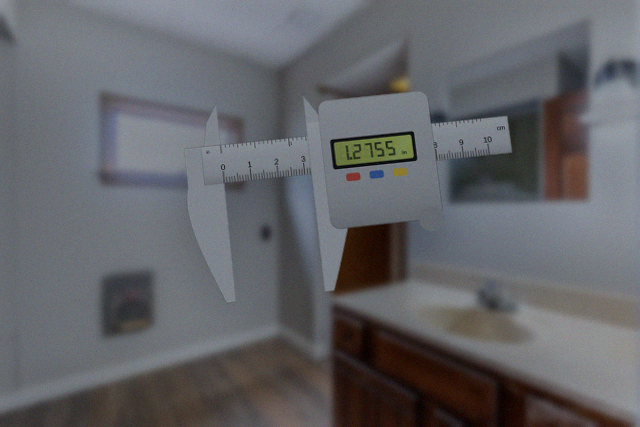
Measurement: 1.2755 in
